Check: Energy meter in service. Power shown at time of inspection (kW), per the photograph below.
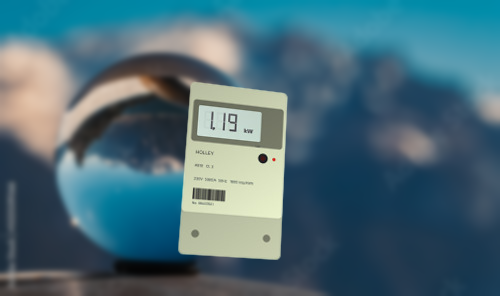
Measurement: 1.19 kW
